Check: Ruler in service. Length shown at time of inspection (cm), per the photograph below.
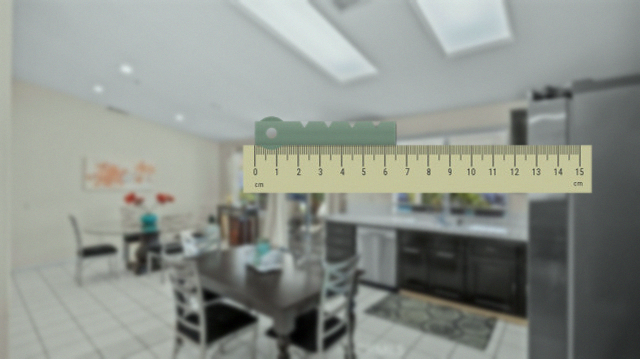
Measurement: 6.5 cm
